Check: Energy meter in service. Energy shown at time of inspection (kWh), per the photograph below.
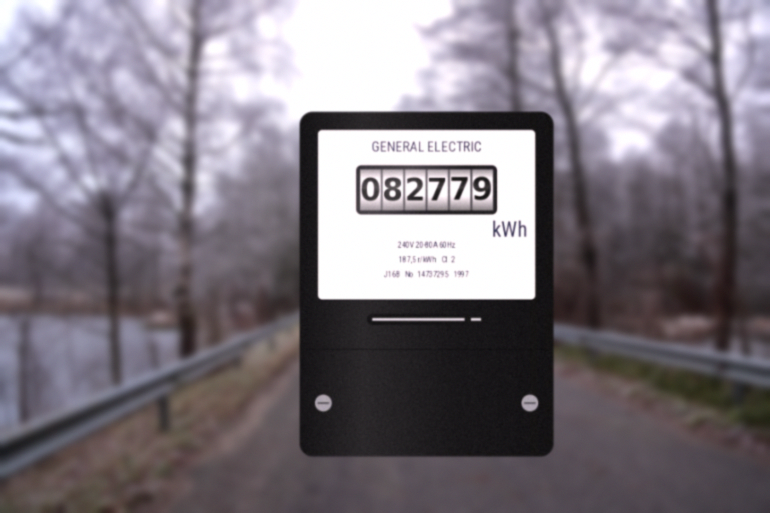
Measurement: 82779 kWh
